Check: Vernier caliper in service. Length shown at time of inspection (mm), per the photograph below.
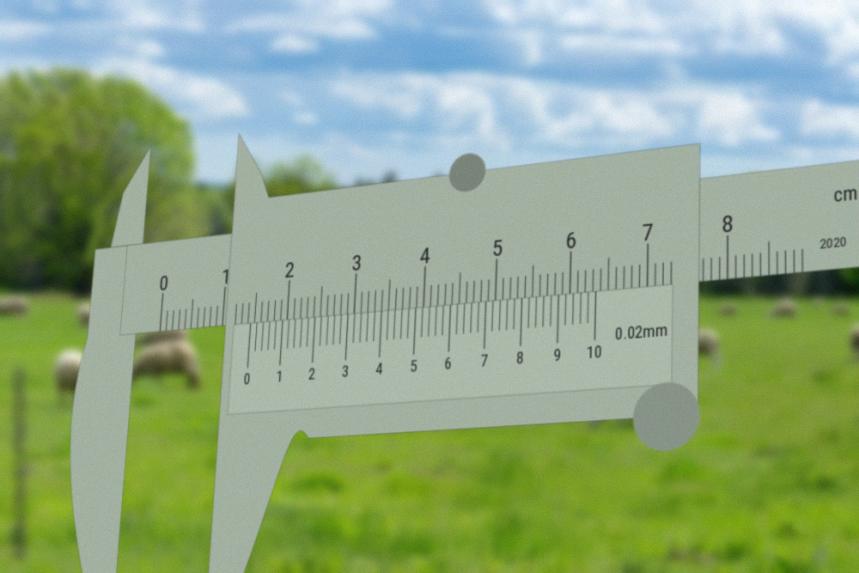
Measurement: 14.4 mm
